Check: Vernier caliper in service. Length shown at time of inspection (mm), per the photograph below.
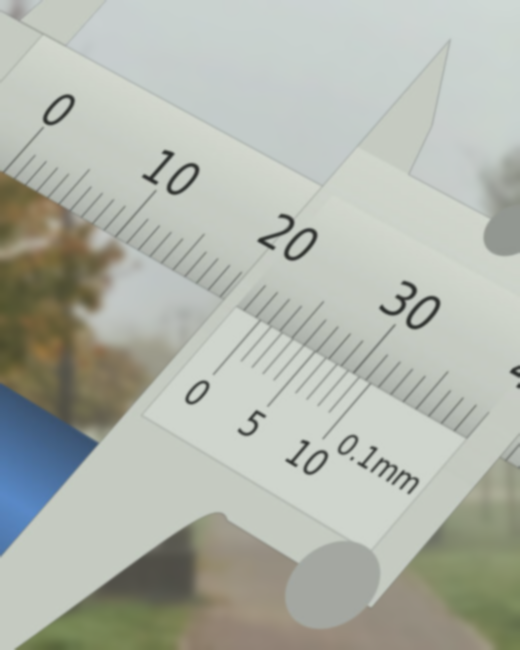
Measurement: 22.4 mm
